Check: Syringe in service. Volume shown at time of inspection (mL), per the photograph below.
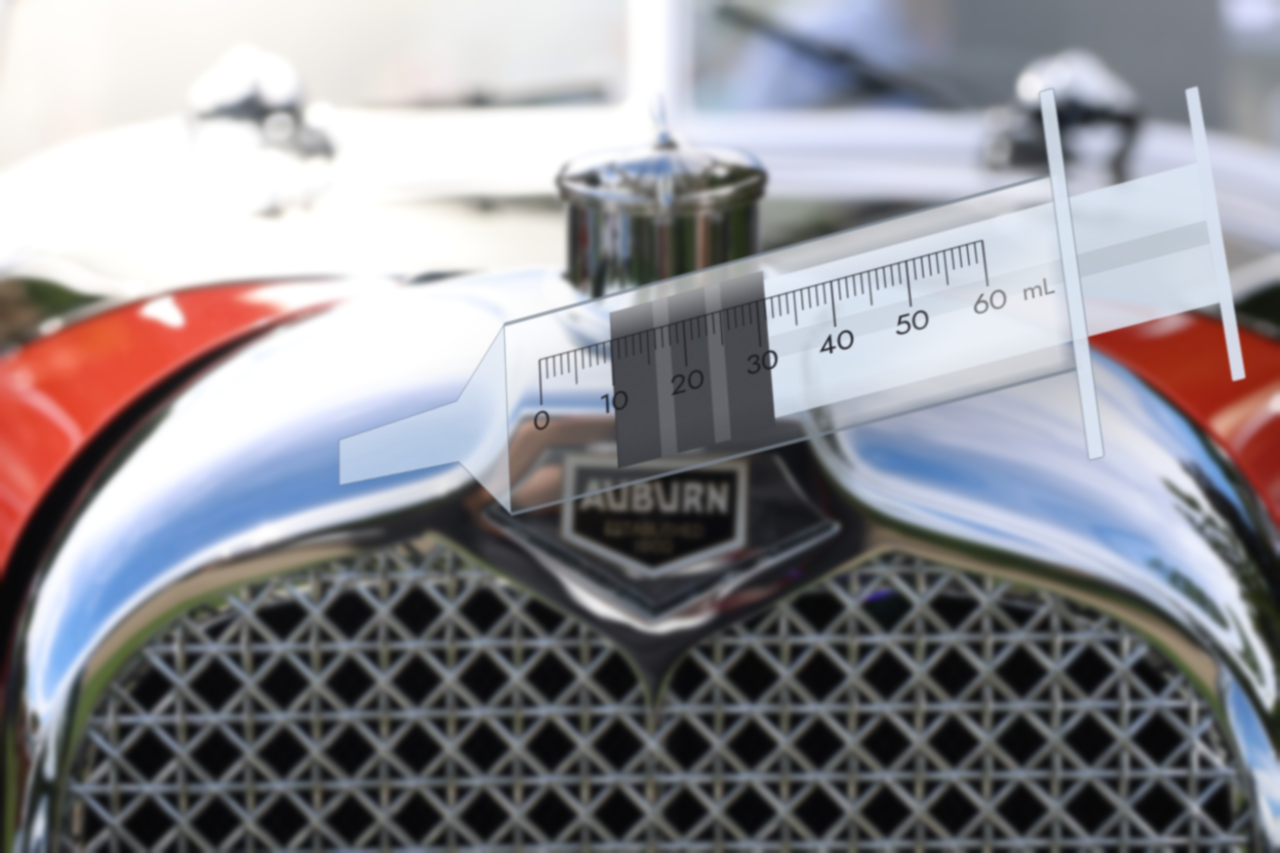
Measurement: 10 mL
